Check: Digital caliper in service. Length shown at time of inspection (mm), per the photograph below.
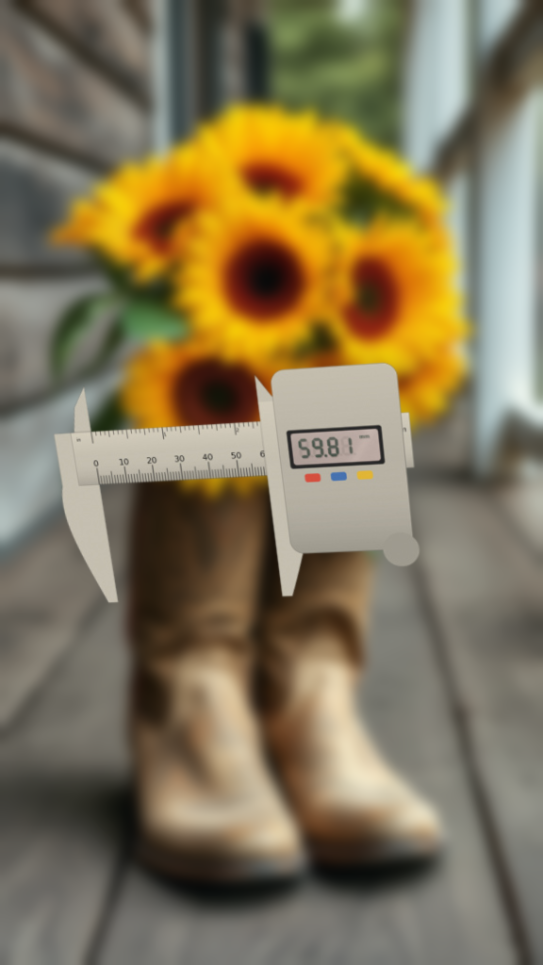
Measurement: 59.81 mm
